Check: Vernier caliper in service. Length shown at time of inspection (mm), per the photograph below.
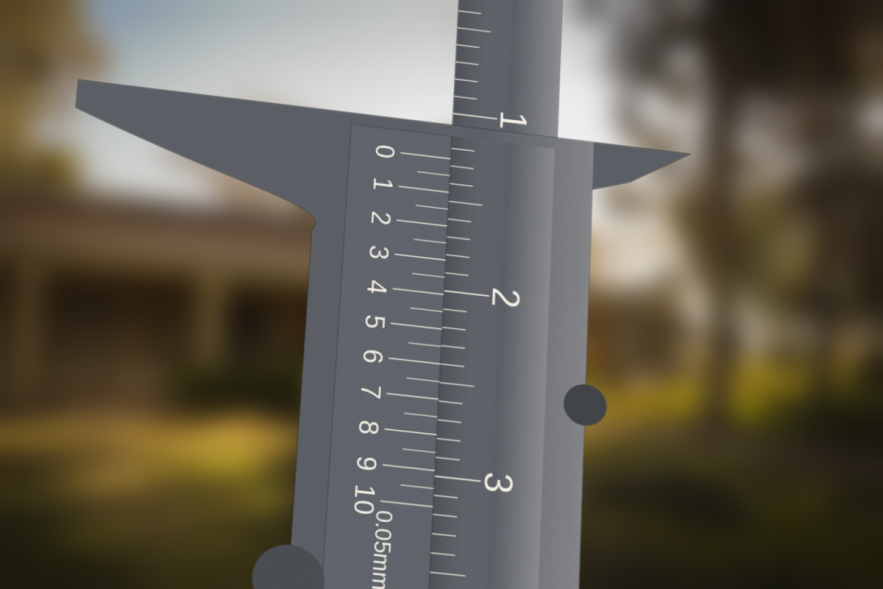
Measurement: 12.6 mm
